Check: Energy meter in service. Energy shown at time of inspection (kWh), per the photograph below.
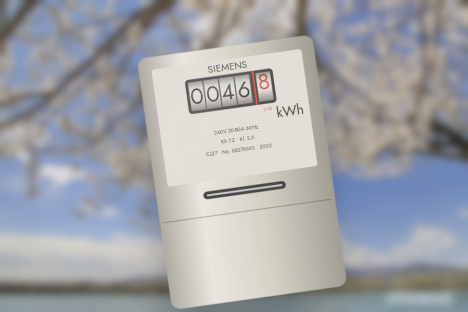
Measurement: 46.8 kWh
